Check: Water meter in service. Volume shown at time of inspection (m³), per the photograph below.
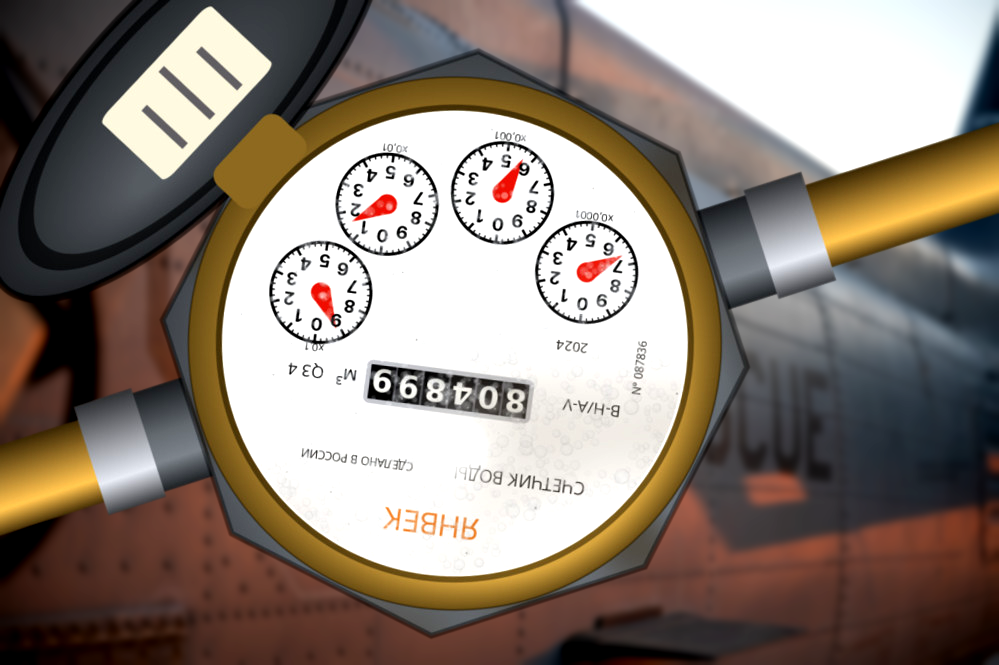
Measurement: 804898.9156 m³
